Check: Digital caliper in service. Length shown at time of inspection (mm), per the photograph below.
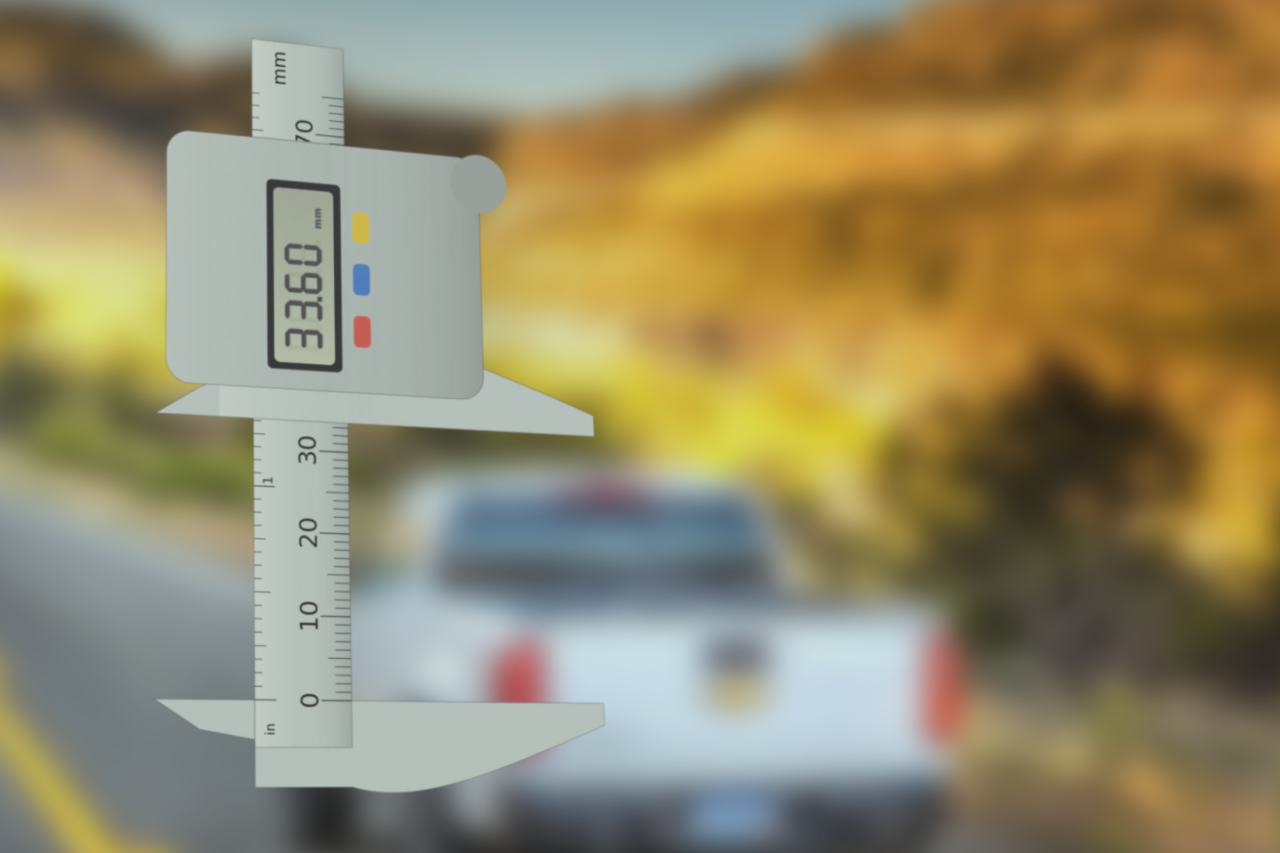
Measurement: 33.60 mm
